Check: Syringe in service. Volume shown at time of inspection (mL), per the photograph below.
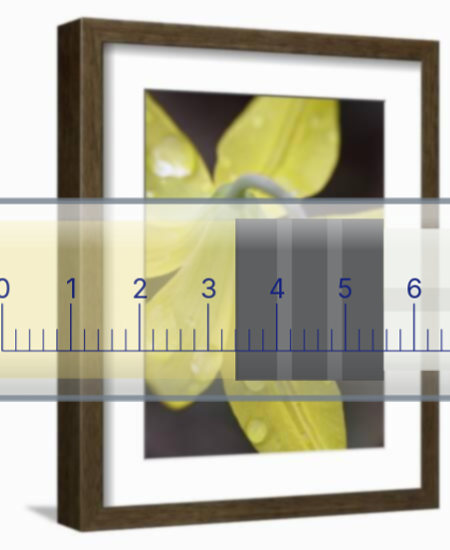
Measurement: 3.4 mL
